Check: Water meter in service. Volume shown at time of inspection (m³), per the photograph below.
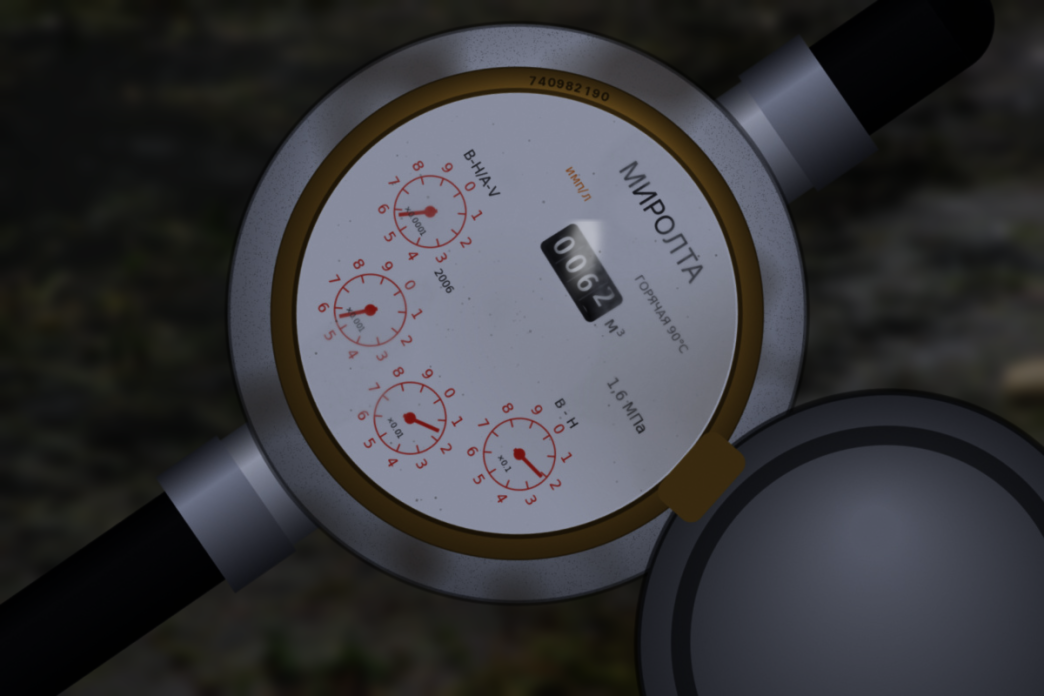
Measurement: 62.2155 m³
